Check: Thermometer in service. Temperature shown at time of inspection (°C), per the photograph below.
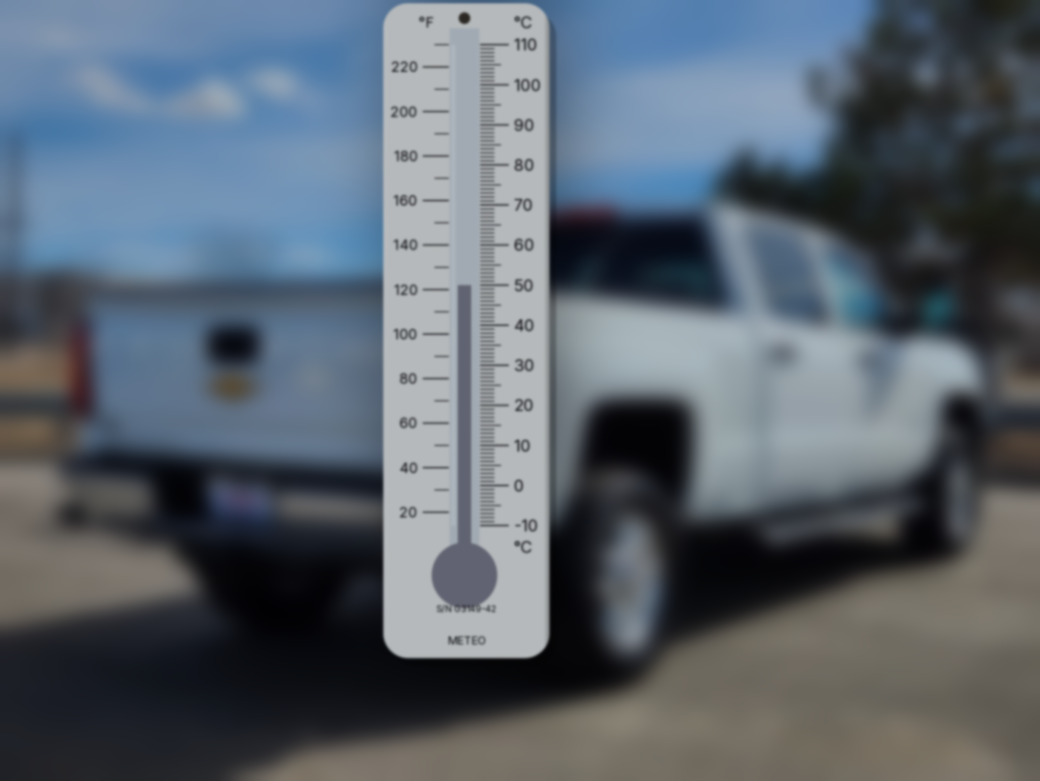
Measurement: 50 °C
